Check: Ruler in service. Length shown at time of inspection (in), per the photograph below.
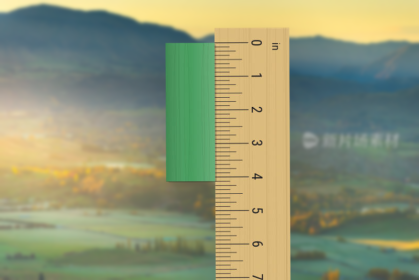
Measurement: 4.125 in
